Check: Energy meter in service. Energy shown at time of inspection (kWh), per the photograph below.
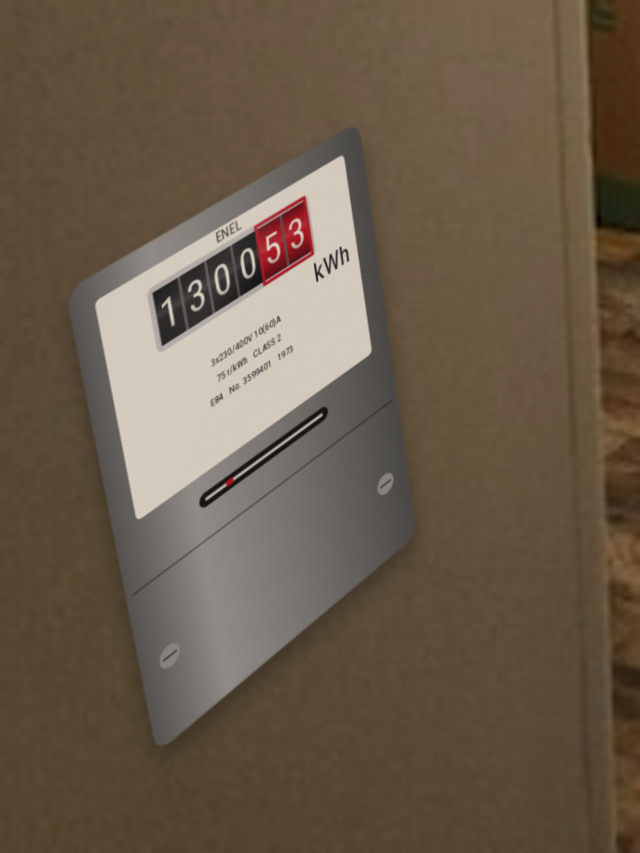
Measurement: 1300.53 kWh
